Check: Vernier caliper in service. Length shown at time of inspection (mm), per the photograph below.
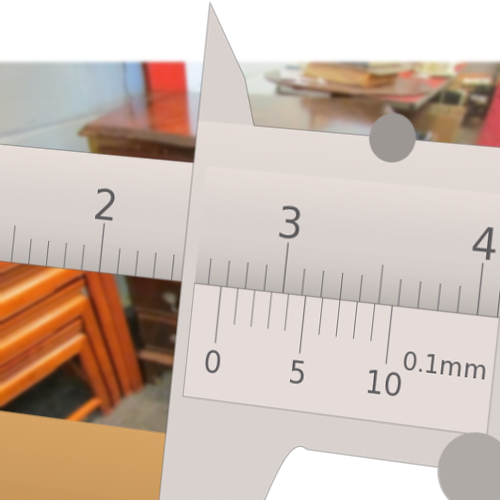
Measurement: 26.7 mm
